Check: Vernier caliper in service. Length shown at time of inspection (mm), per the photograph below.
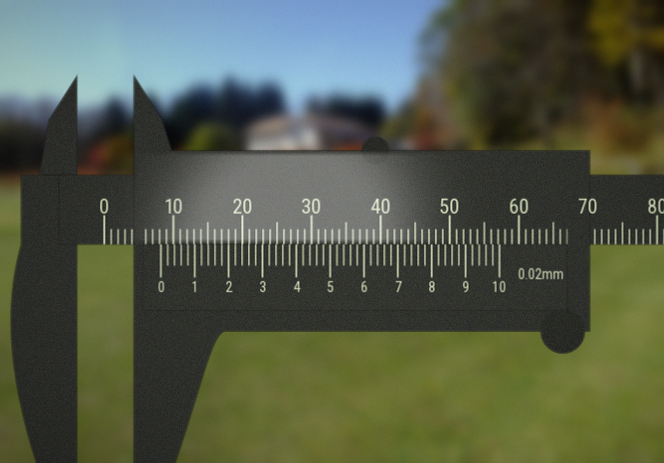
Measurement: 8.2 mm
